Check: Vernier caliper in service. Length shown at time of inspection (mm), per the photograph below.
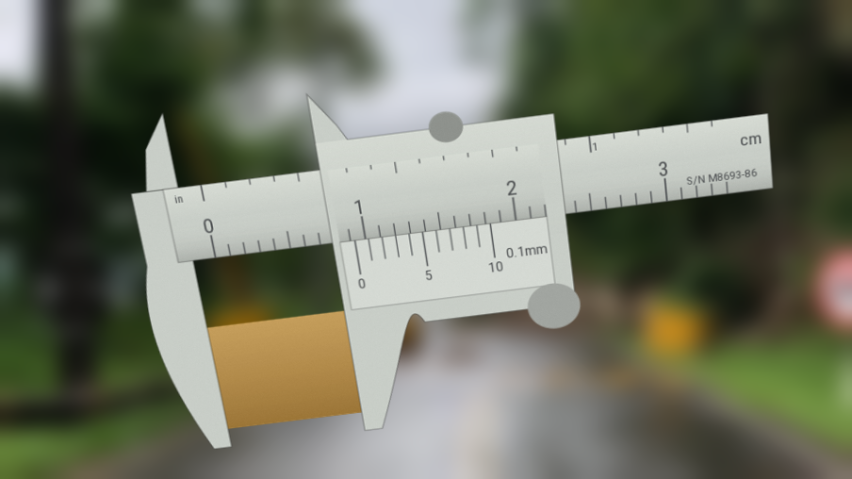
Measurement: 9.3 mm
